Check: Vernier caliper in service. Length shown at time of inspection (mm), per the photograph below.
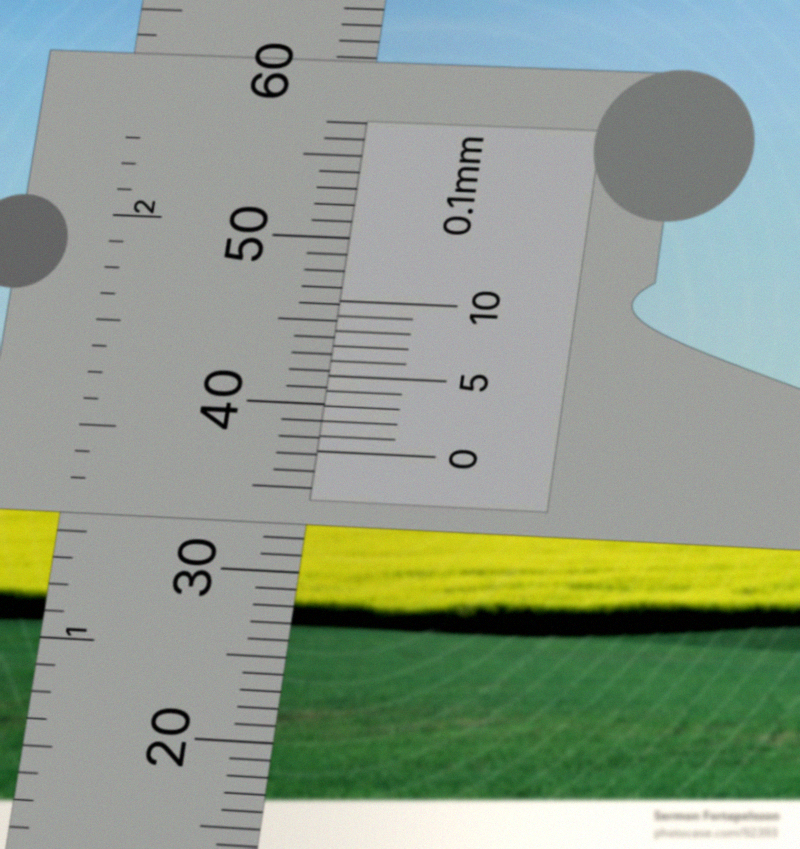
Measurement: 37.2 mm
